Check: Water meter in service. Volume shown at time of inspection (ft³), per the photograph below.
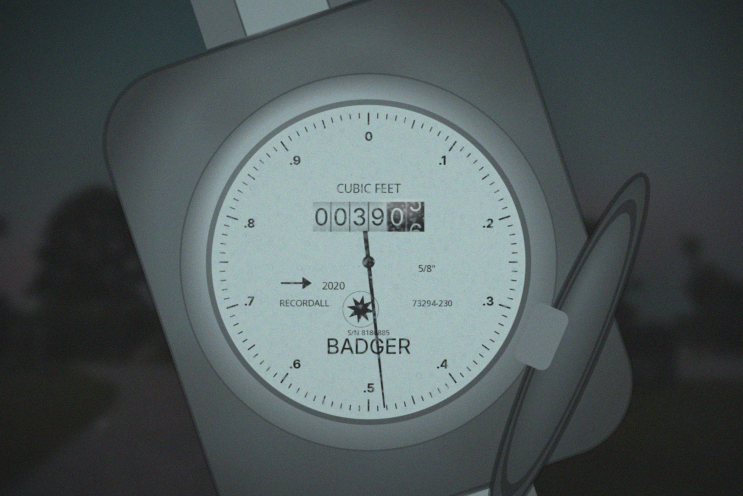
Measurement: 3905.48 ft³
